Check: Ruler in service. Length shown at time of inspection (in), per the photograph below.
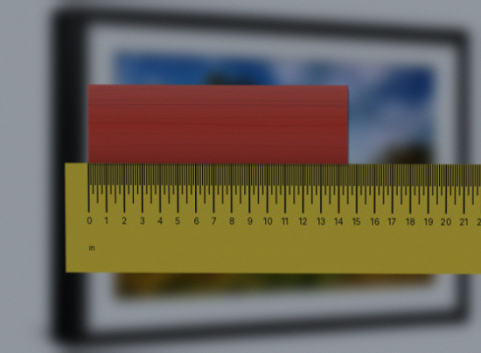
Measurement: 14.5 in
